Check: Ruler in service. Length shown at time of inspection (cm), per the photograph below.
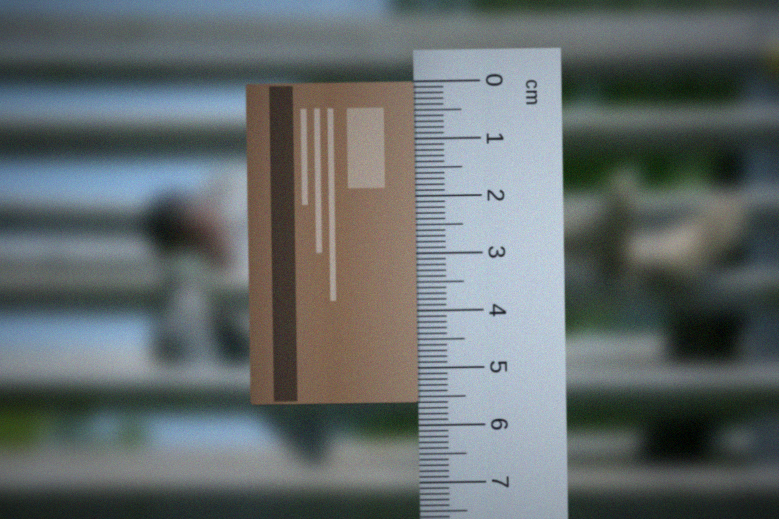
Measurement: 5.6 cm
